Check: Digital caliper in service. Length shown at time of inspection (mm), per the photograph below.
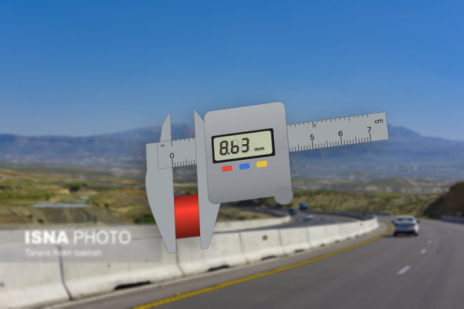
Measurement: 8.63 mm
